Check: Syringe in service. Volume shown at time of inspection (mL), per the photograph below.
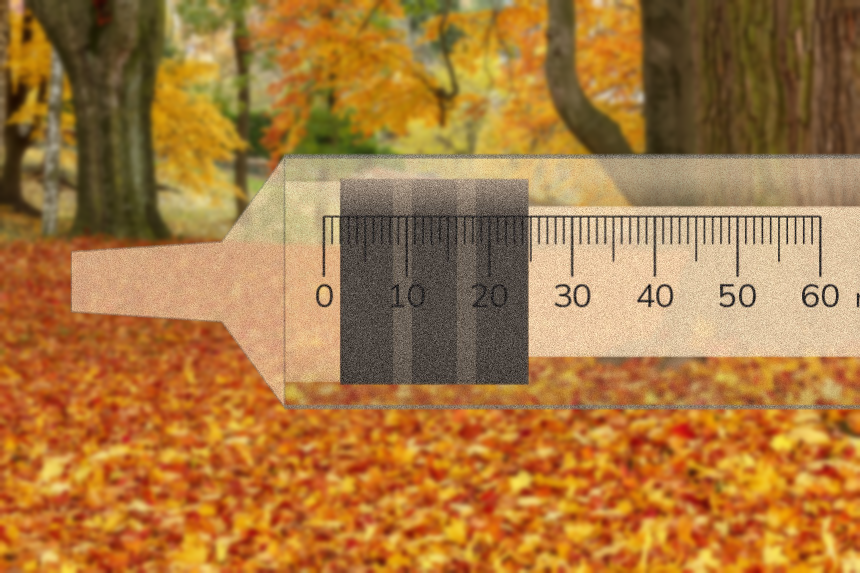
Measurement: 2 mL
